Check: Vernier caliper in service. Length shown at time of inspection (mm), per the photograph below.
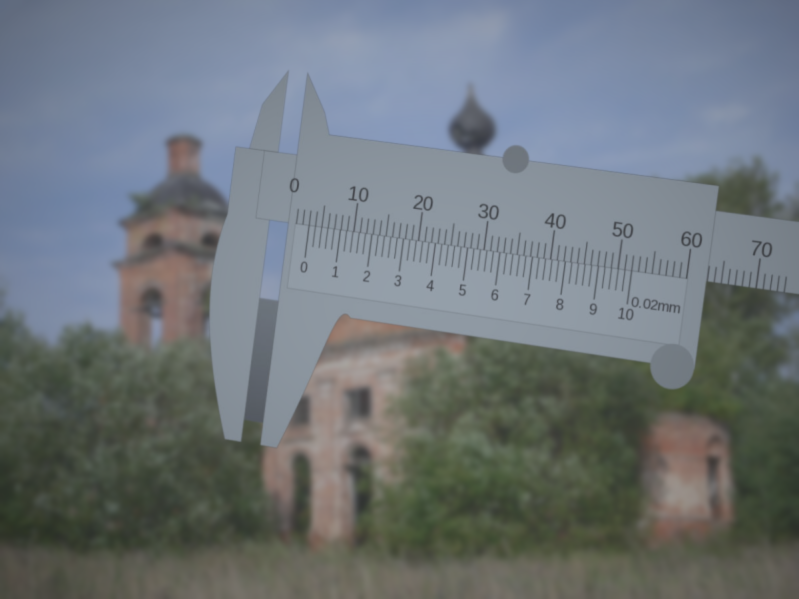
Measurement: 3.0 mm
